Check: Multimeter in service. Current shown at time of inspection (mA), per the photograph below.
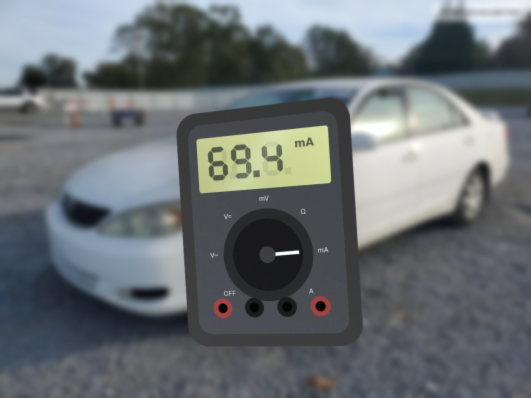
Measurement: 69.4 mA
